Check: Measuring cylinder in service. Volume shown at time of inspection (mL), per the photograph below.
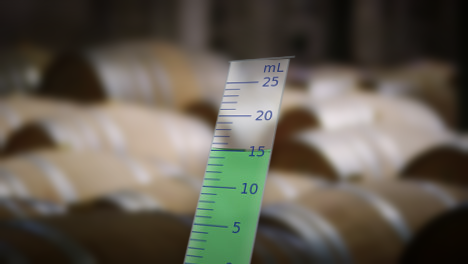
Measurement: 15 mL
